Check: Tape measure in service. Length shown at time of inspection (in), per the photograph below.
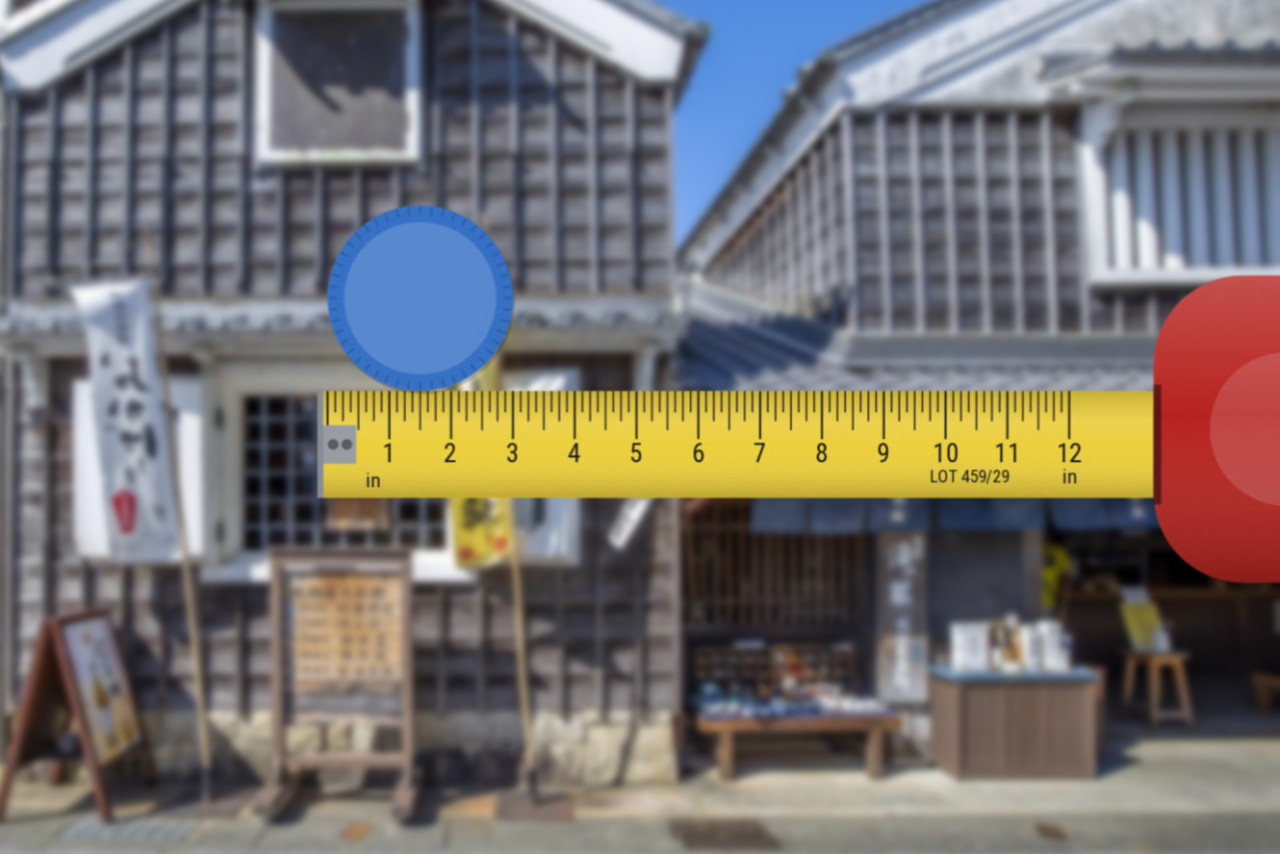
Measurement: 3 in
